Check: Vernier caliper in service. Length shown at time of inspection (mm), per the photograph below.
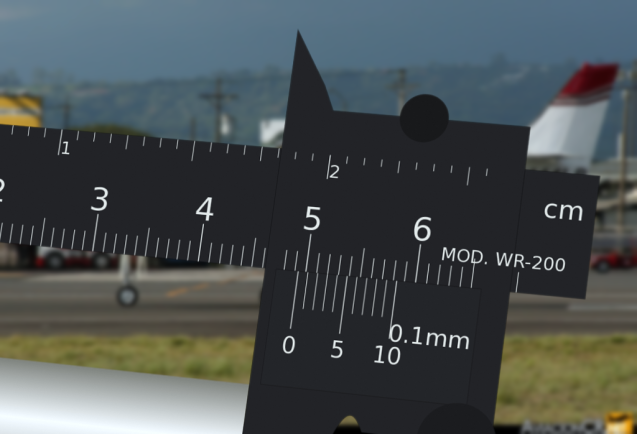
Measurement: 49.3 mm
